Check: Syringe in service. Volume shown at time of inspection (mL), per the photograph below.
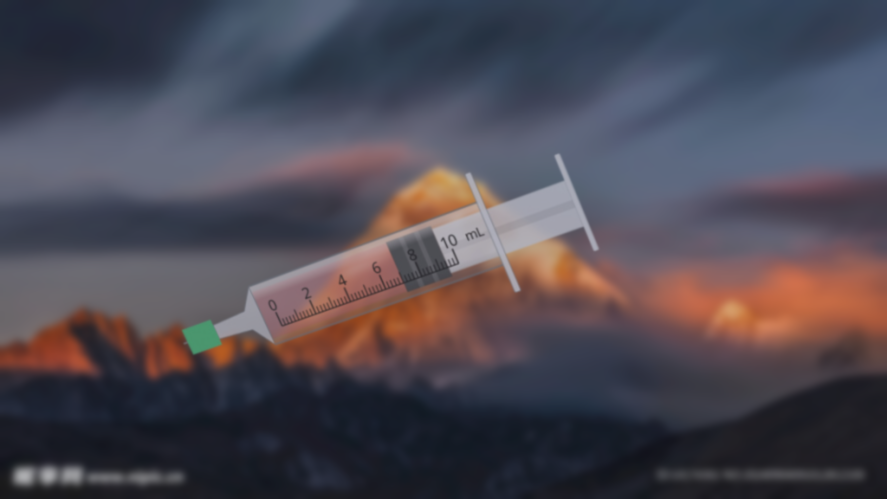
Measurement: 7 mL
